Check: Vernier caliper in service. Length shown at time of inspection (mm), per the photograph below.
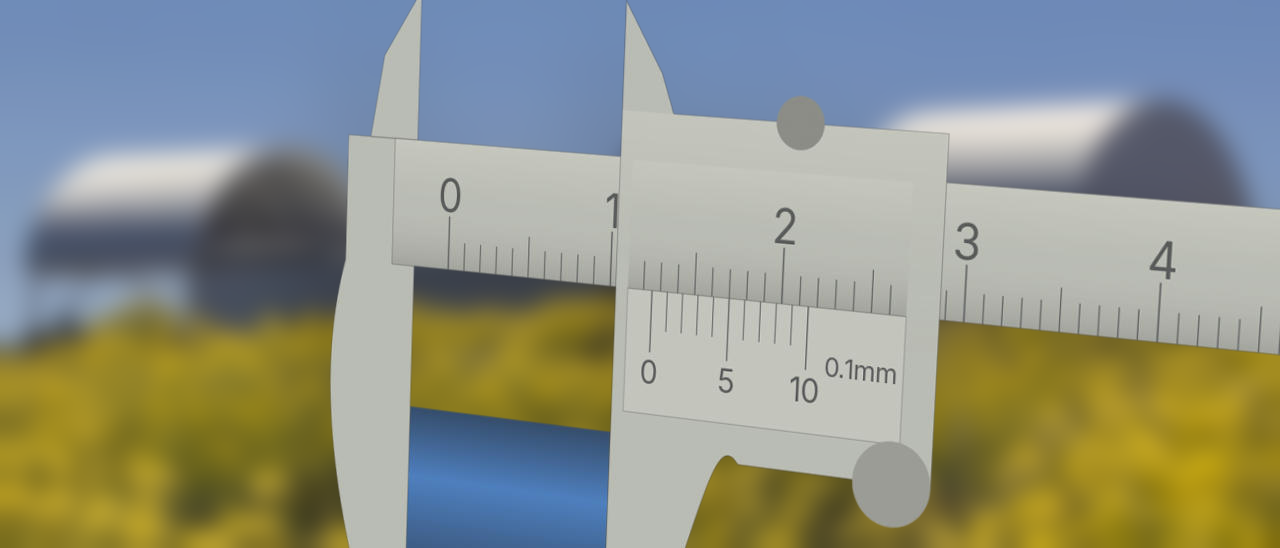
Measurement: 12.5 mm
